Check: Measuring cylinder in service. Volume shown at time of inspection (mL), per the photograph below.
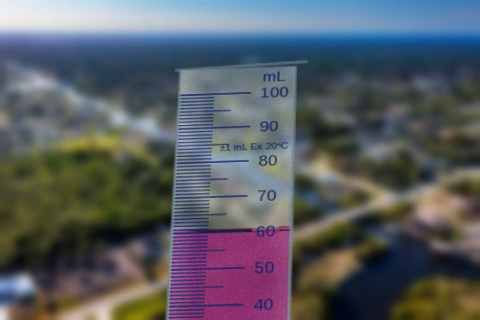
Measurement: 60 mL
